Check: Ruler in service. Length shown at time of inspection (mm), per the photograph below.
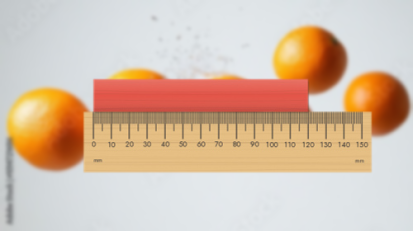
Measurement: 120 mm
